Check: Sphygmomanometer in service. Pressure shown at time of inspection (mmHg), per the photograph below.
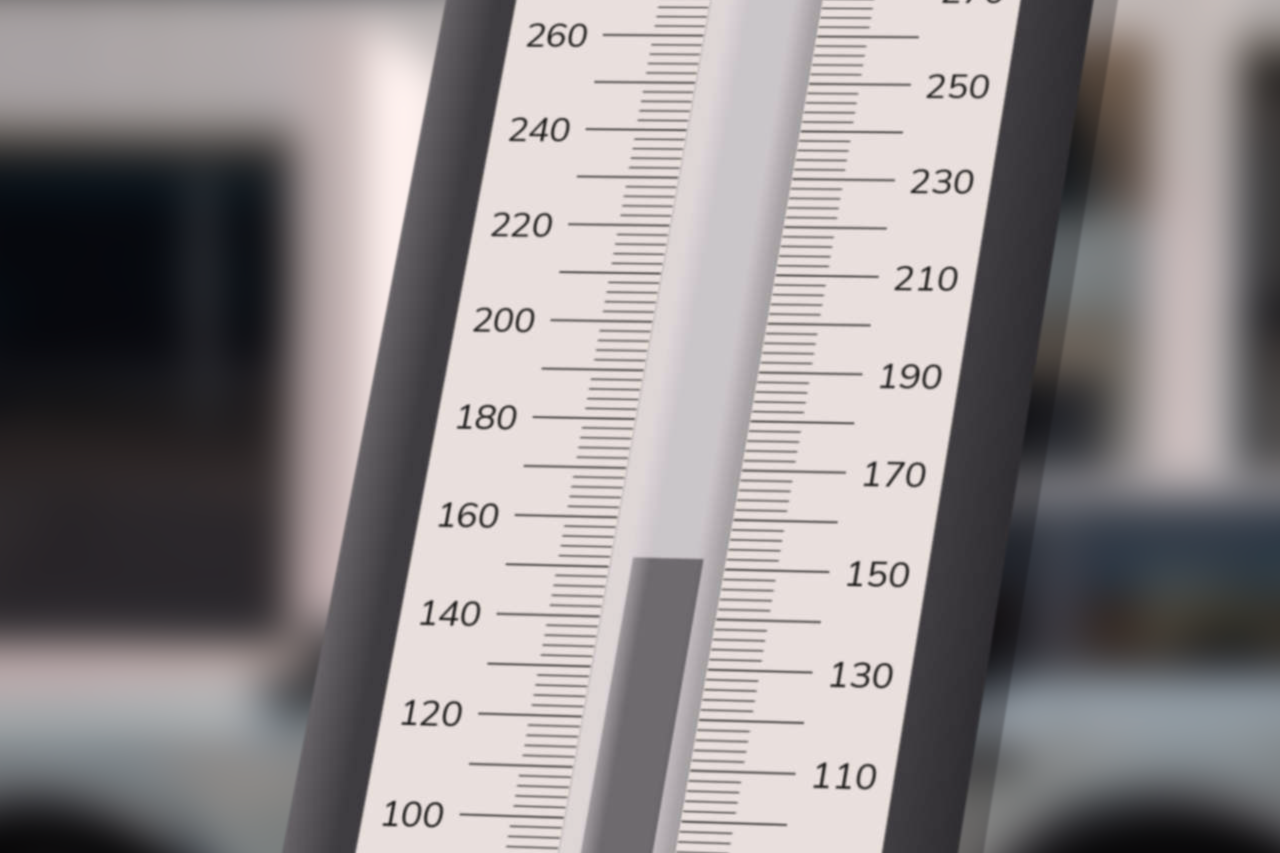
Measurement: 152 mmHg
